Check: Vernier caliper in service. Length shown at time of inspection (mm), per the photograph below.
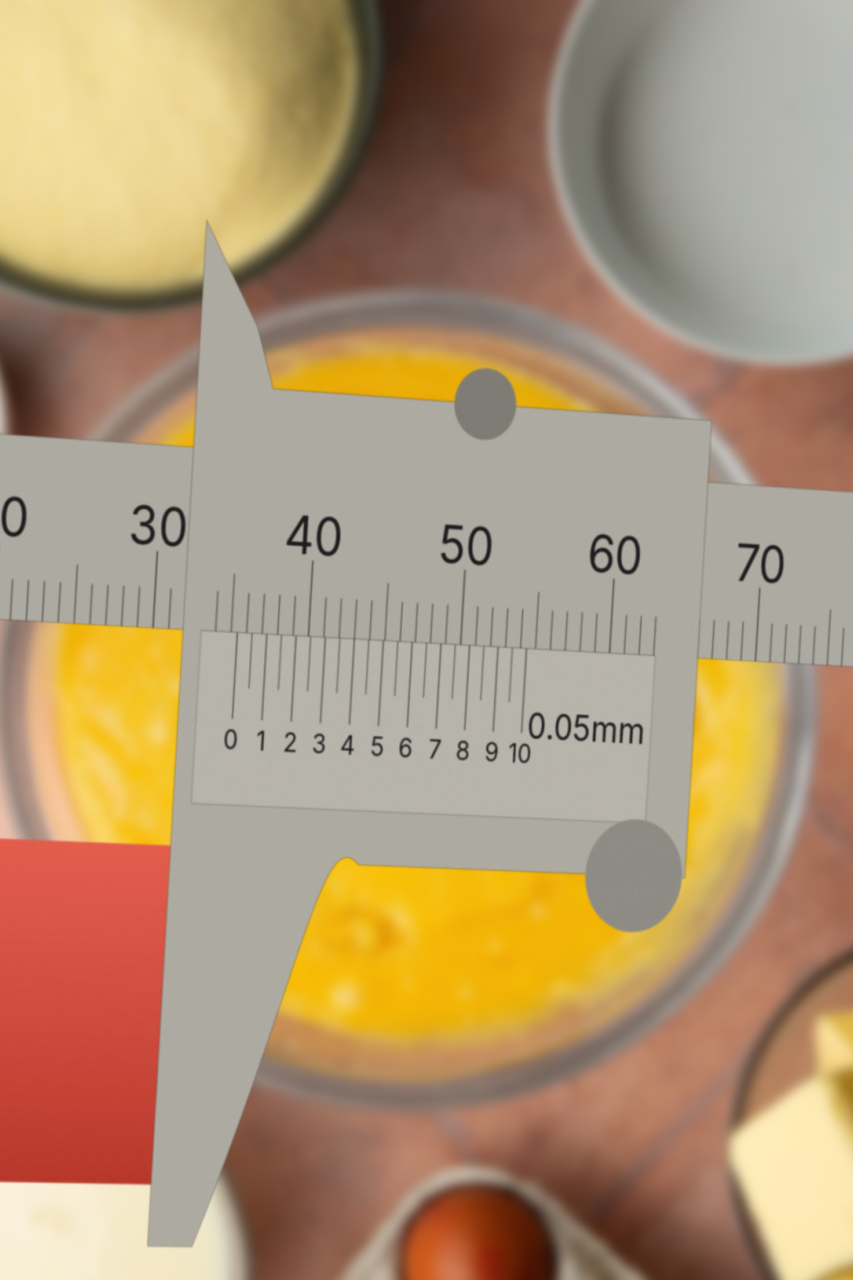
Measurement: 35.4 mm
